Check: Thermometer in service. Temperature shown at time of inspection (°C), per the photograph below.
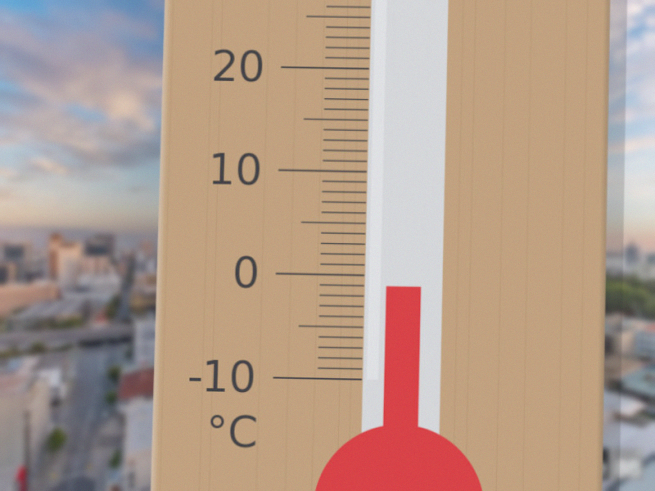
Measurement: -1 °C
